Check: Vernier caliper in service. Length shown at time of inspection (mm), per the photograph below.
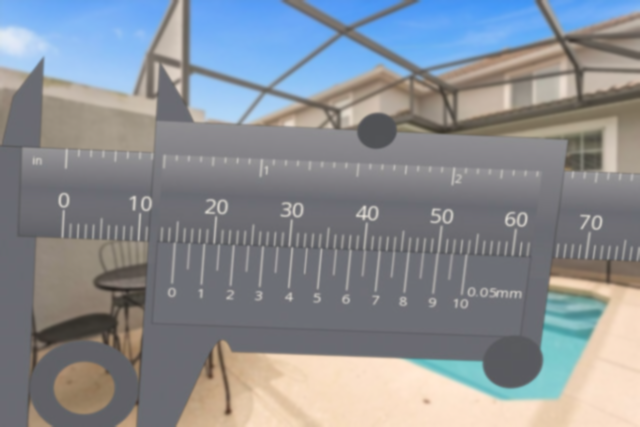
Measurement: 14.8 mm
